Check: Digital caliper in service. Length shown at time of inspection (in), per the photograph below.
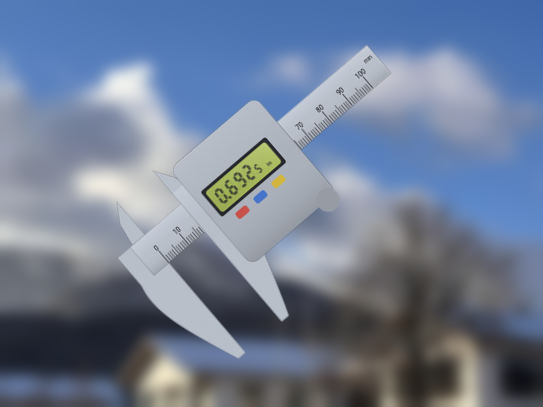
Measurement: 0.6925 in
